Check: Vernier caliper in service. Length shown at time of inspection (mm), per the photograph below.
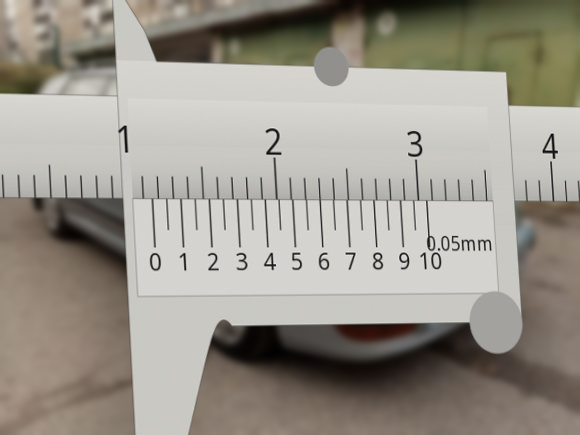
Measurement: 11.6 mm
